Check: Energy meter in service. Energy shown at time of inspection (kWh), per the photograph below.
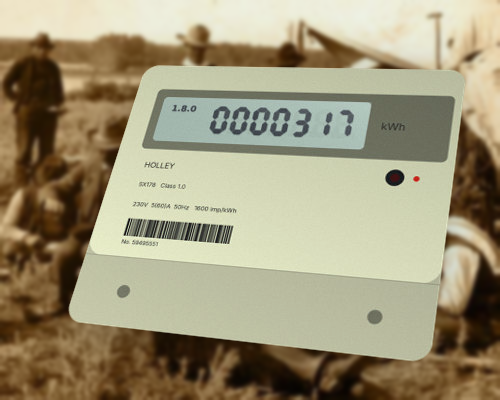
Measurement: 317 kWh
